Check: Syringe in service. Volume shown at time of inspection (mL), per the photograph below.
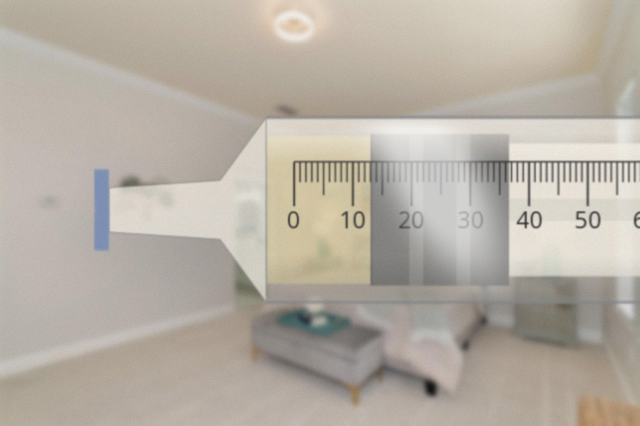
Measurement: 13 mL
